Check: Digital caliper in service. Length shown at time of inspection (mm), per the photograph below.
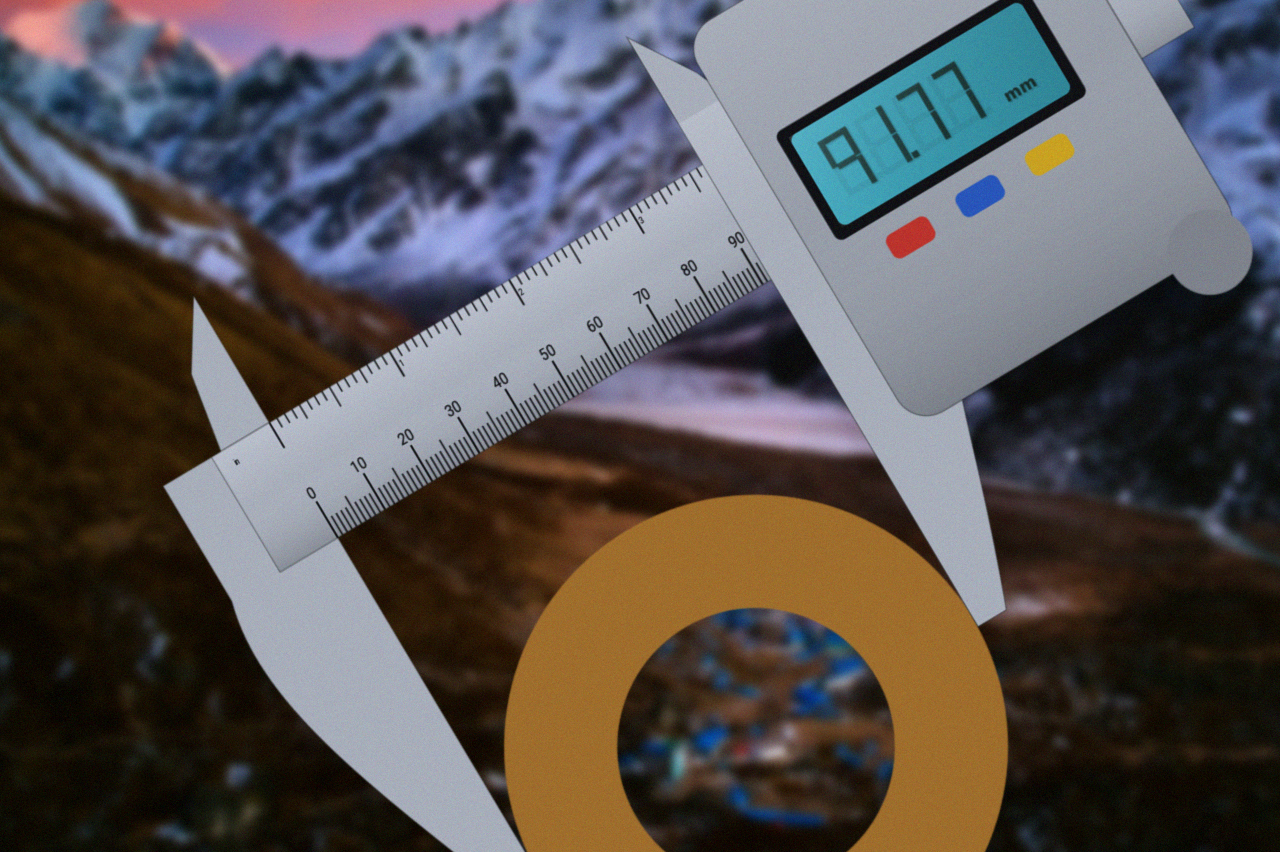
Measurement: 91.77 mm
